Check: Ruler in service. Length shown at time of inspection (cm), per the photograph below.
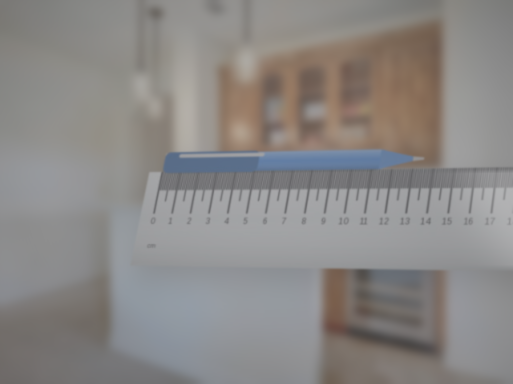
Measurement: 13.5 cm
